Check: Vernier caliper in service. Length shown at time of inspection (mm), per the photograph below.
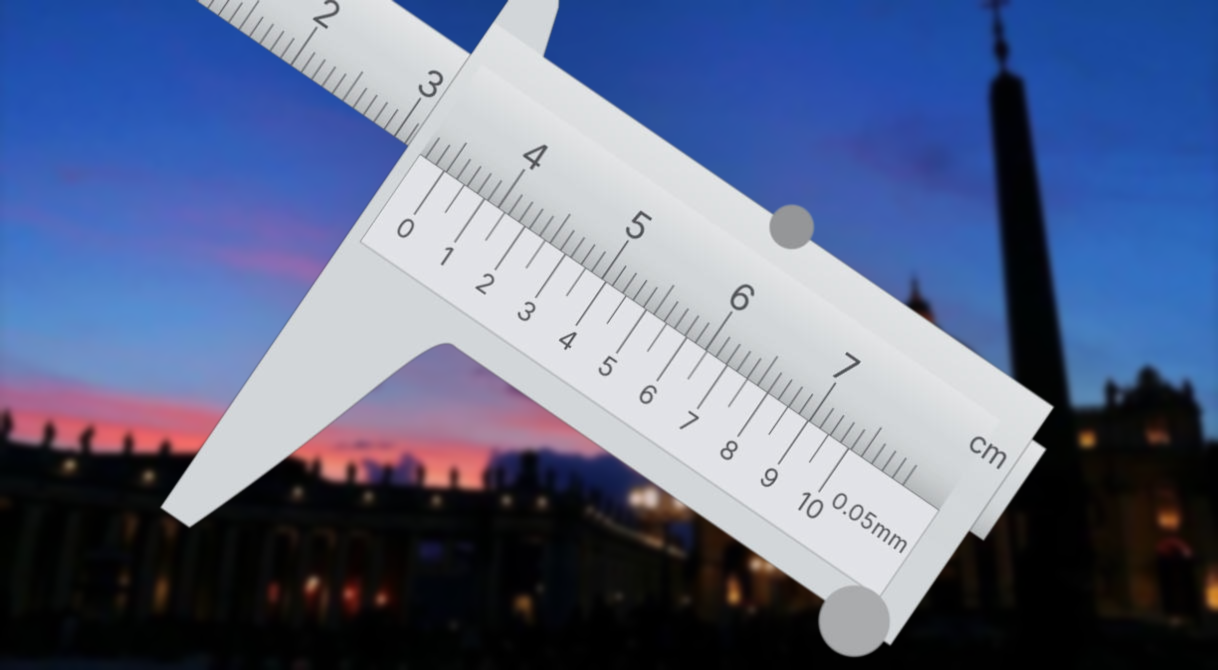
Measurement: 34.8 mm
